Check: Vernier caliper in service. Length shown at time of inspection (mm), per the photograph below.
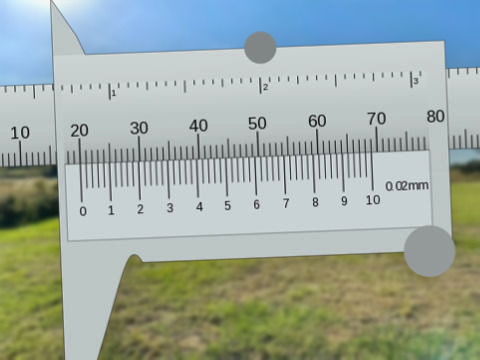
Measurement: 20.0 mm
